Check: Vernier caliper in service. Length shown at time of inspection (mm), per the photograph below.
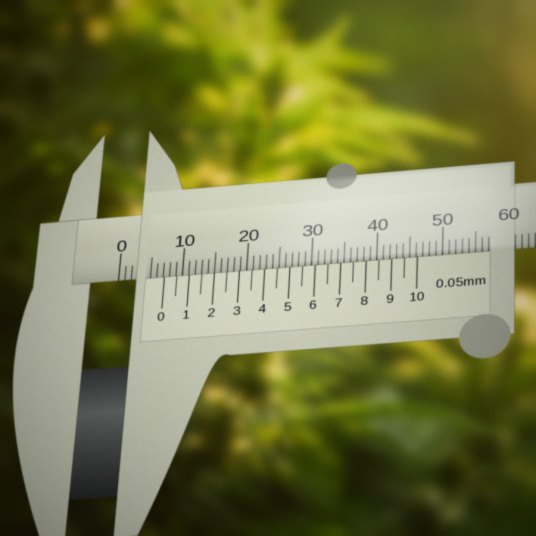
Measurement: 7.2 mm
